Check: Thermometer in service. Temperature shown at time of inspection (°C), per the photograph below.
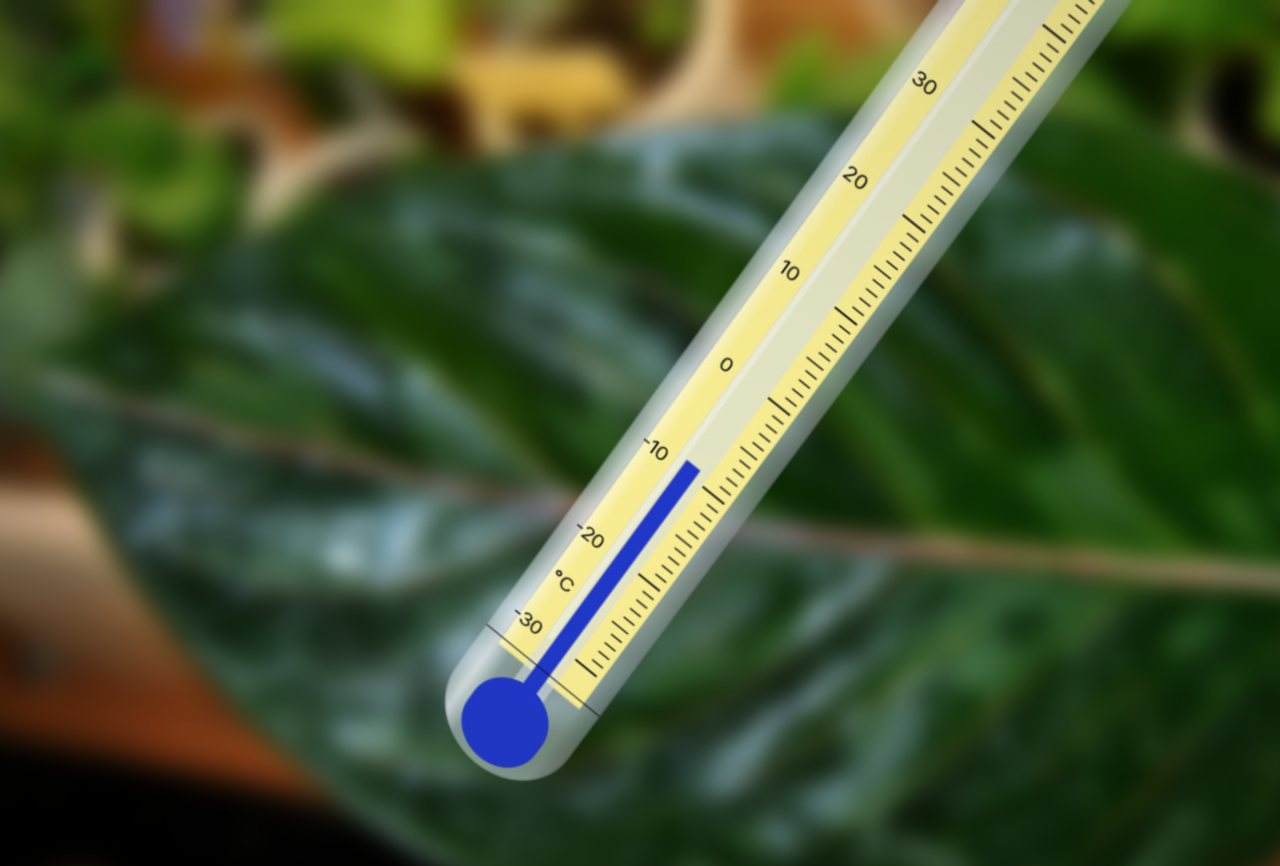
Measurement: -9 °C
